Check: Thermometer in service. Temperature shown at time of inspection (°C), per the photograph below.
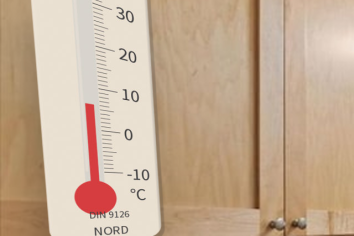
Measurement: 6 °C
